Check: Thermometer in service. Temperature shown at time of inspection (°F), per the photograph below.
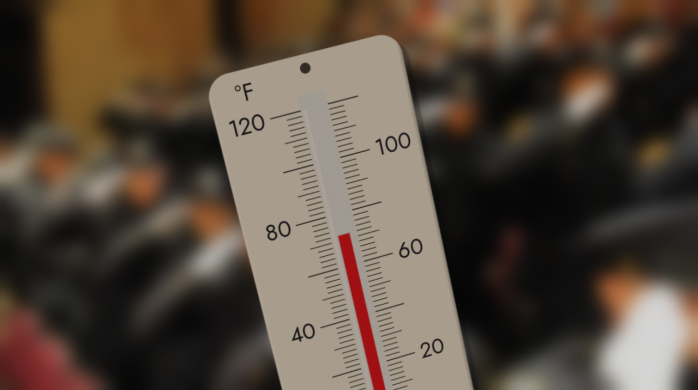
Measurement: 72 °F
